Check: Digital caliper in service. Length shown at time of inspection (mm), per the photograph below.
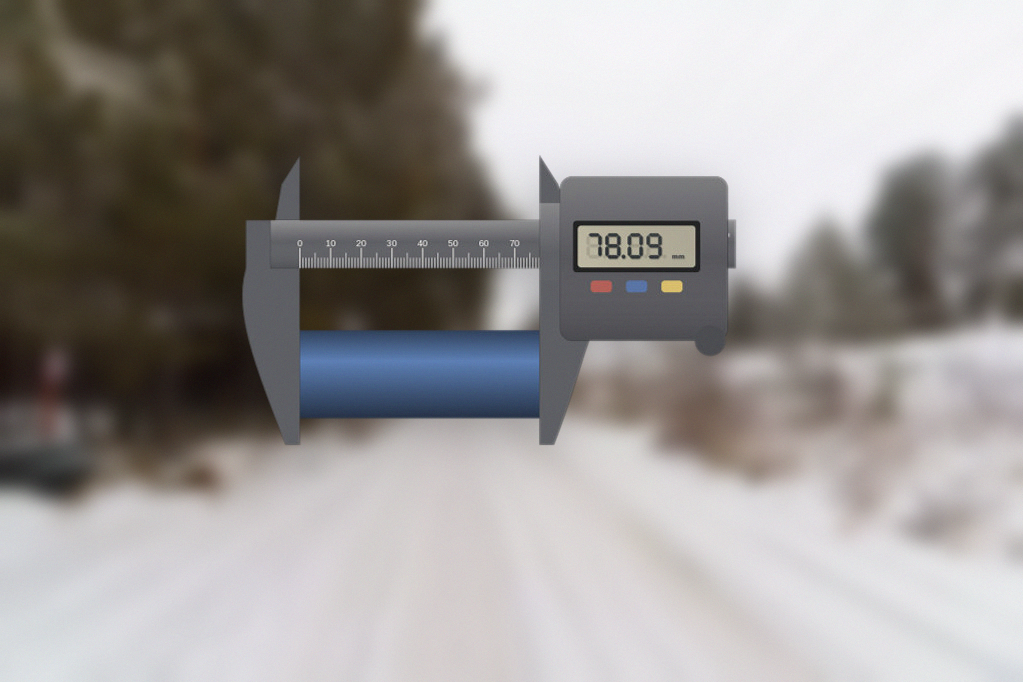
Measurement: 78.09 mm
